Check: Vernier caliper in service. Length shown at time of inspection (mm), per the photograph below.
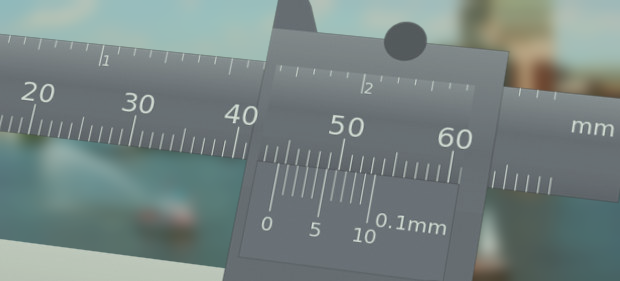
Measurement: 44.4 mm
